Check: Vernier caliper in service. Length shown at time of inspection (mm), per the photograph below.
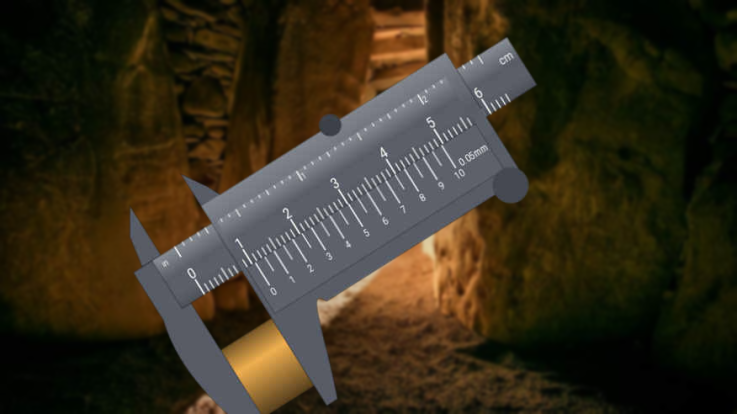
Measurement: 10.6 mm
